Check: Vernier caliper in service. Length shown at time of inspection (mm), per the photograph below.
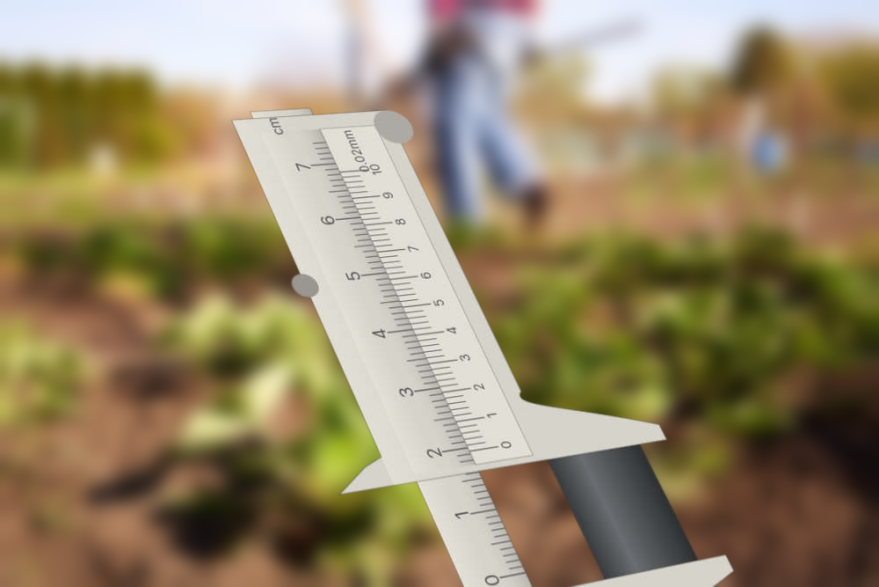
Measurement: 19.4 mm
